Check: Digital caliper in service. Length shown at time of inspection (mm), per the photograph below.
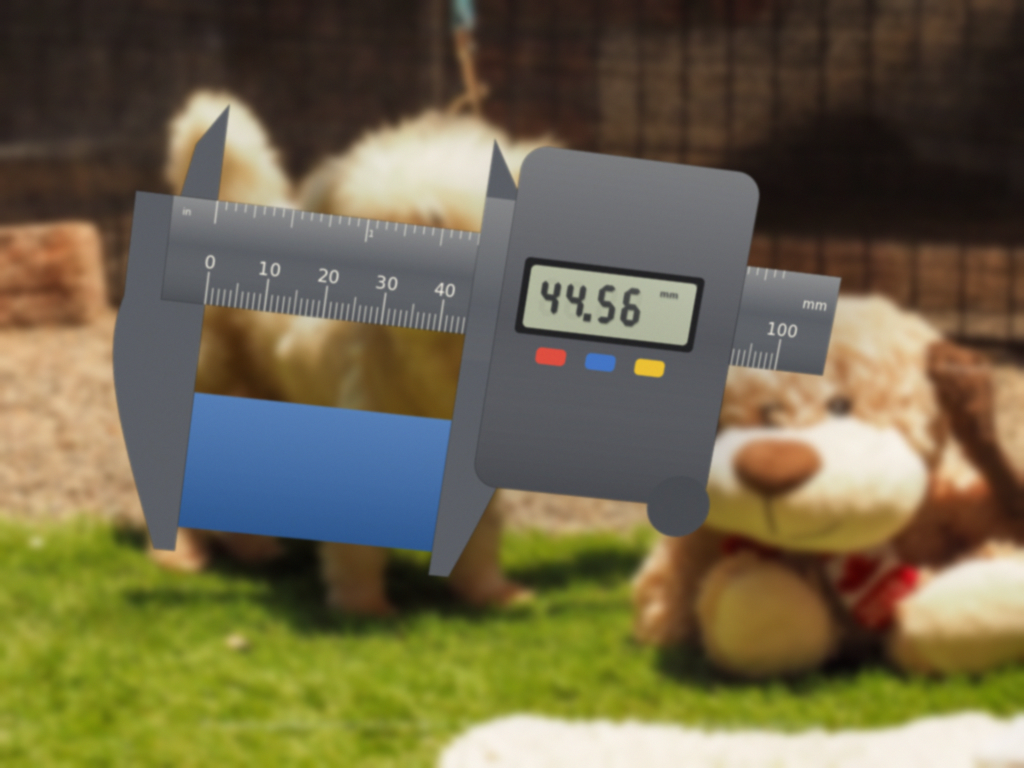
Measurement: 44.56 mm
